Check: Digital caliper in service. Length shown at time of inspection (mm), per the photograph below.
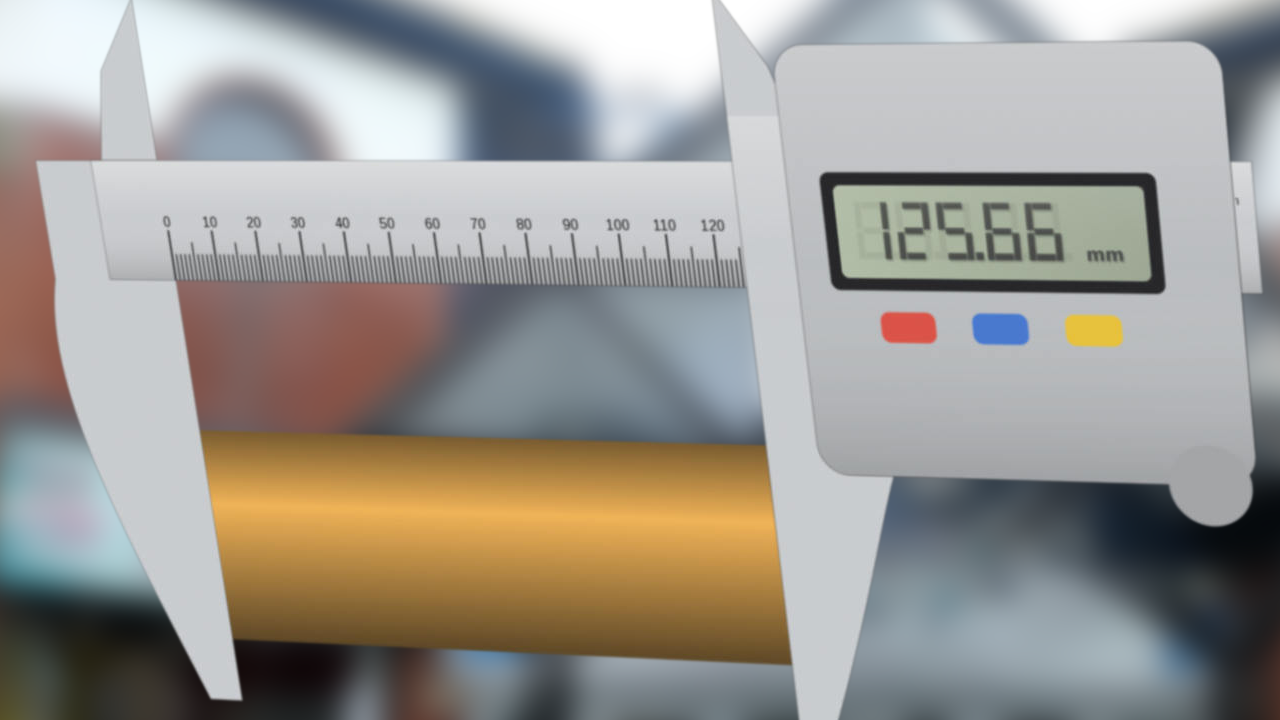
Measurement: 125.66 mm
